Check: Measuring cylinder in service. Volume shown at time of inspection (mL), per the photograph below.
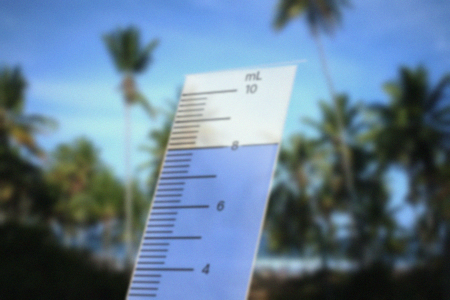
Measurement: 8 mL
